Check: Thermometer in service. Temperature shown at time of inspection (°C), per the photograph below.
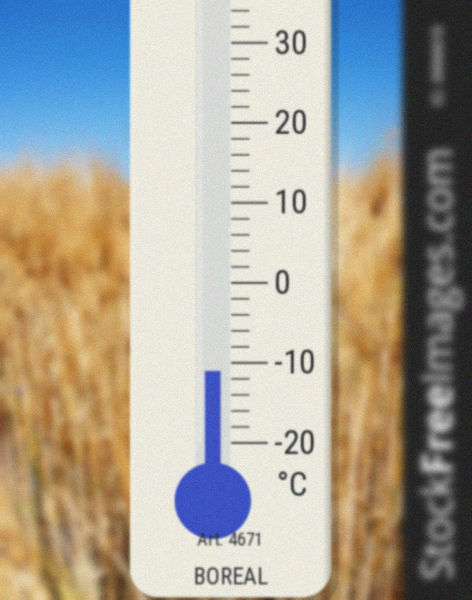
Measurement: -11 °C
